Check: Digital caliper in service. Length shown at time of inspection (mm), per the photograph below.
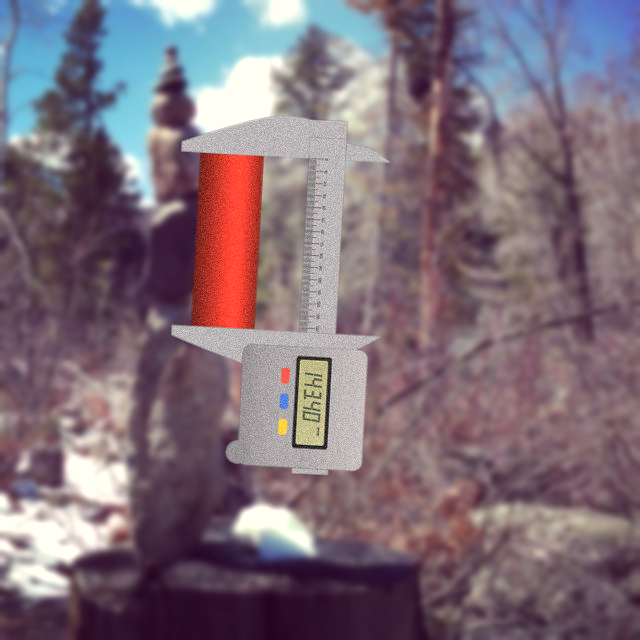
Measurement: 143.40 mm
